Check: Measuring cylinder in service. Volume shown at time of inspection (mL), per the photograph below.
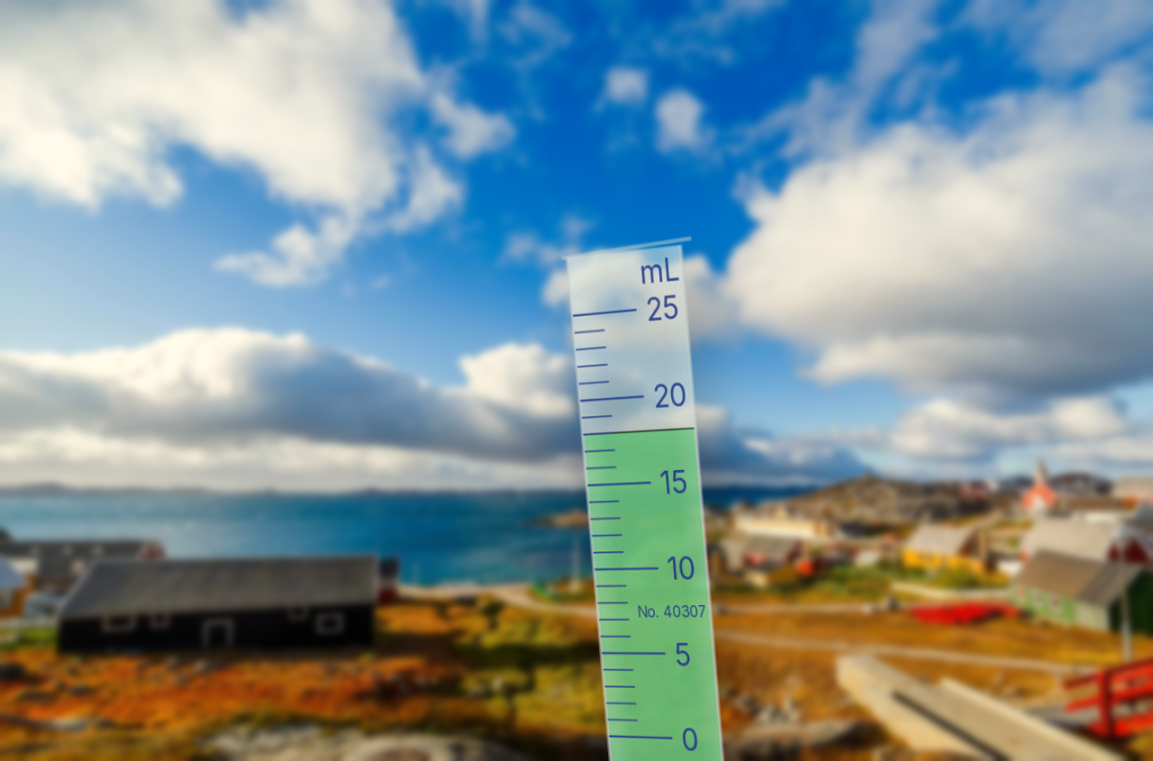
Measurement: 18 mL
